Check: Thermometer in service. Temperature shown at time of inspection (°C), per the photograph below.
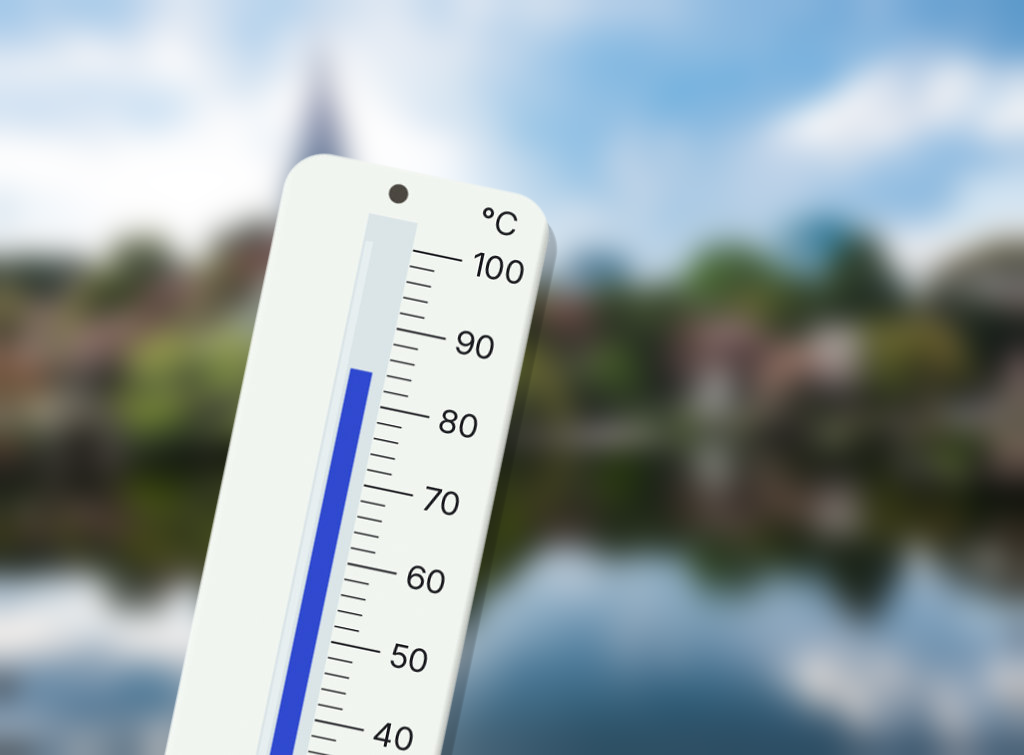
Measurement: 84 °C
